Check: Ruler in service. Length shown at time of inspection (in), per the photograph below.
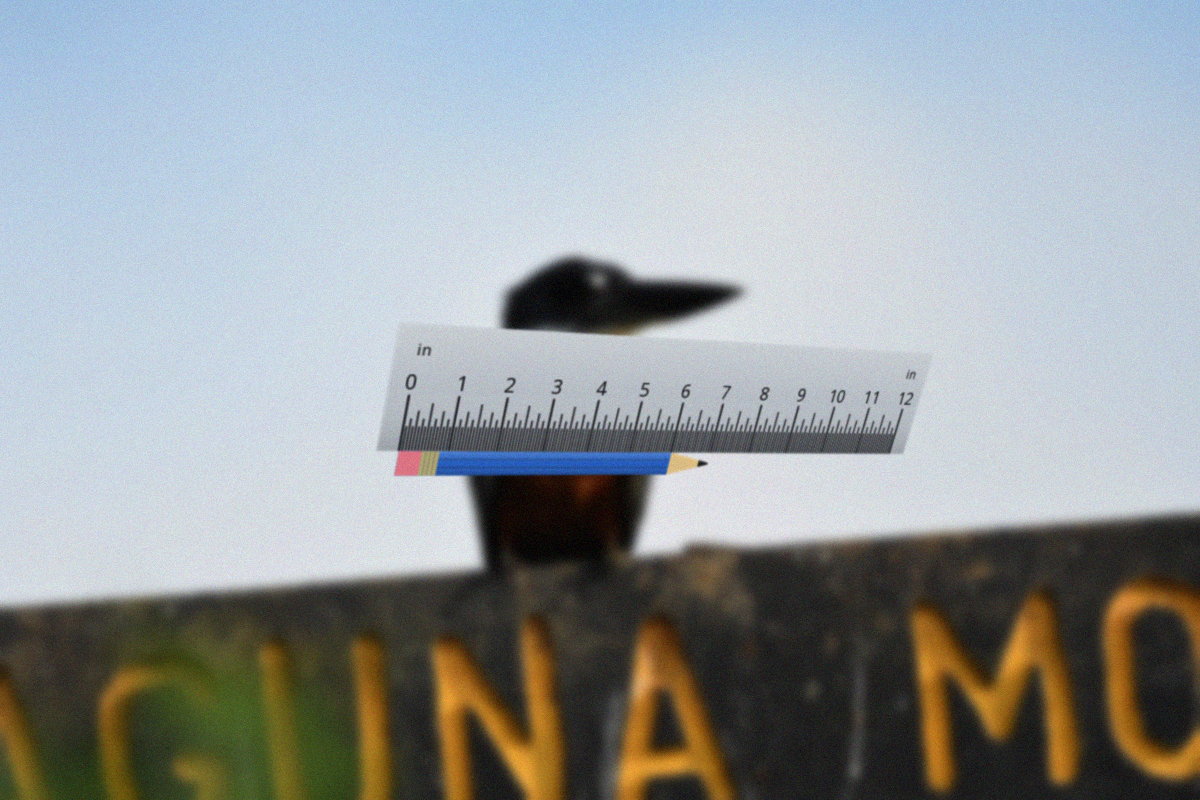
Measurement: 7 in
